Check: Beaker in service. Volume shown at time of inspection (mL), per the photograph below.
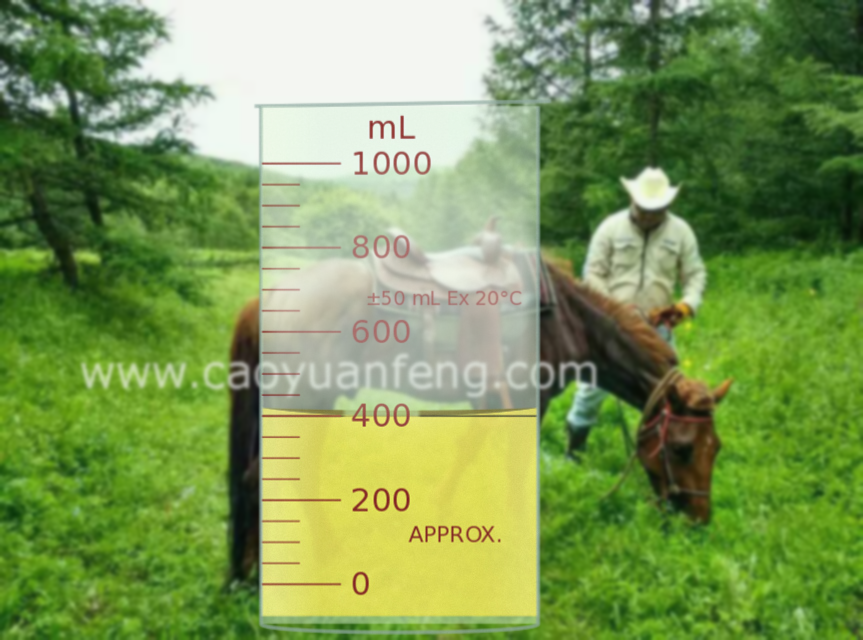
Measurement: 400 mL
